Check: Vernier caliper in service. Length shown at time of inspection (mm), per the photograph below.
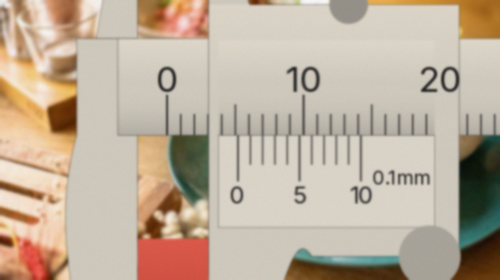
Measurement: 5.2 mm
